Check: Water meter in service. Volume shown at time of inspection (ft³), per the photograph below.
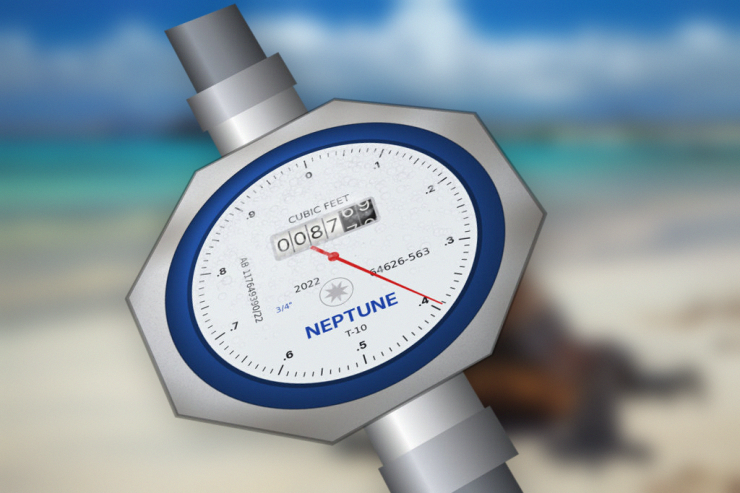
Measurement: 8769.39 ft³
